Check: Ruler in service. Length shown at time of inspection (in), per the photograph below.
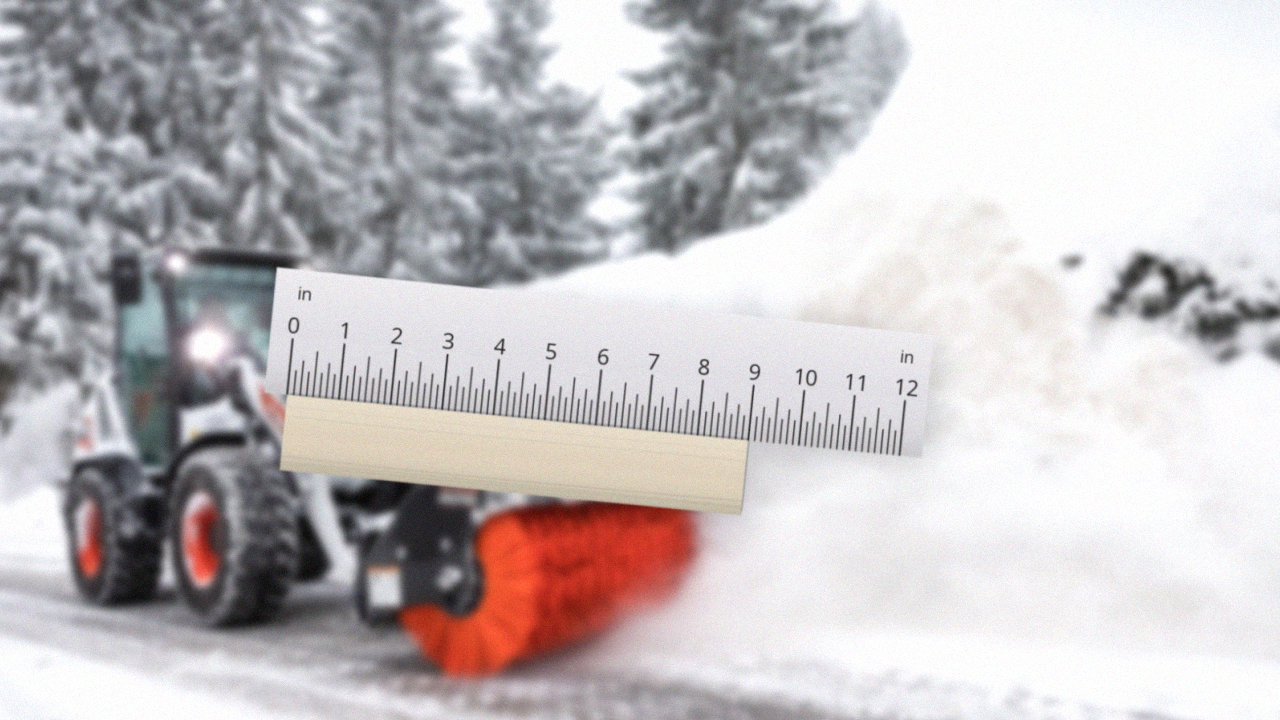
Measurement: 9 in
